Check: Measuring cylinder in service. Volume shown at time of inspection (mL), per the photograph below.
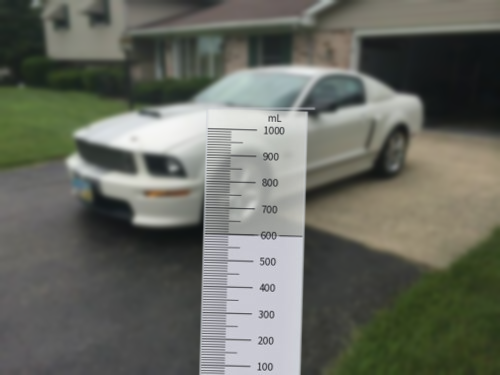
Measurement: 600 mL
